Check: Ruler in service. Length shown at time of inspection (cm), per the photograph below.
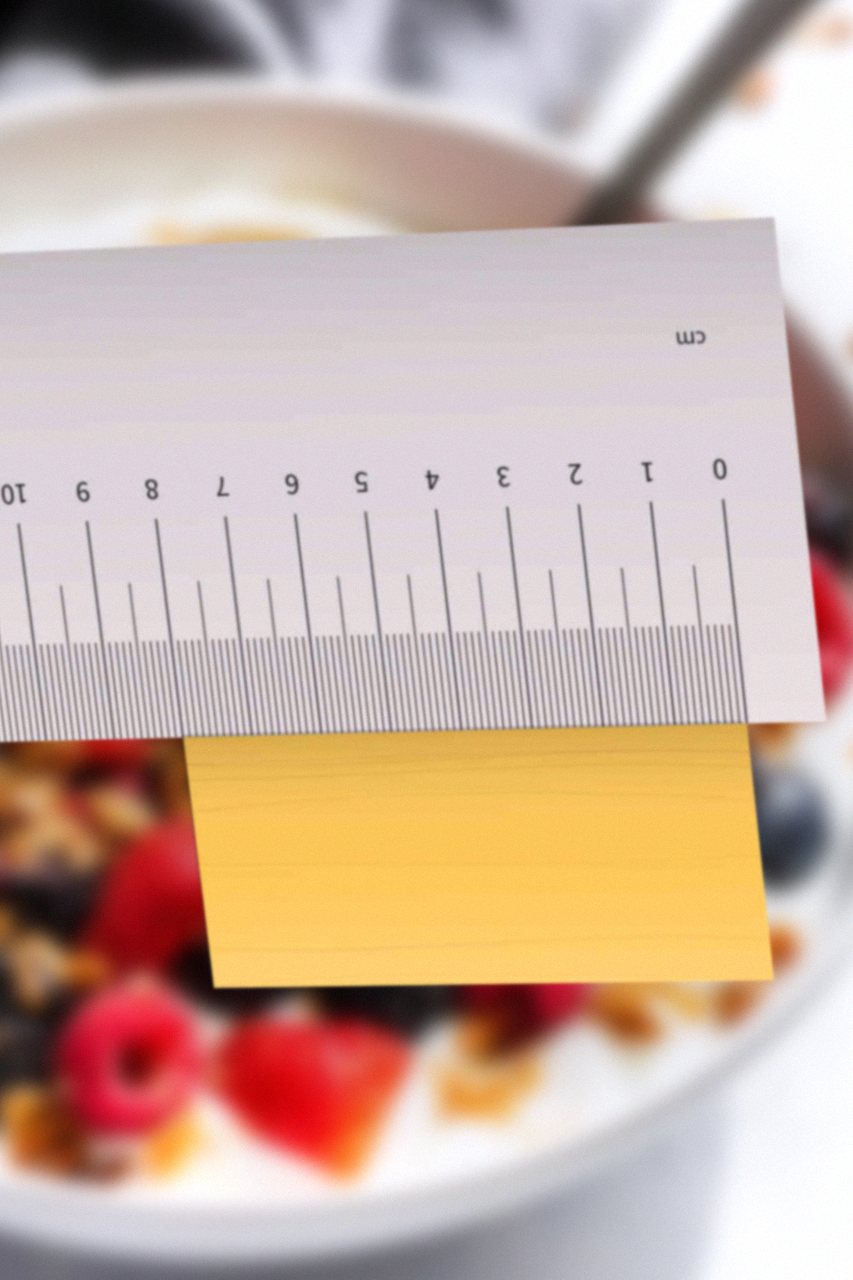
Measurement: 8 cm
